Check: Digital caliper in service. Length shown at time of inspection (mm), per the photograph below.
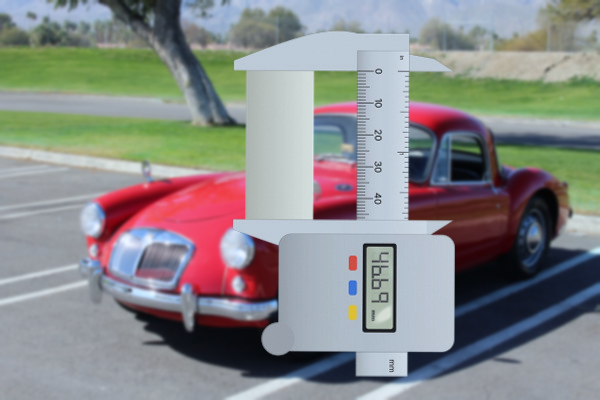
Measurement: 46.69 mm
